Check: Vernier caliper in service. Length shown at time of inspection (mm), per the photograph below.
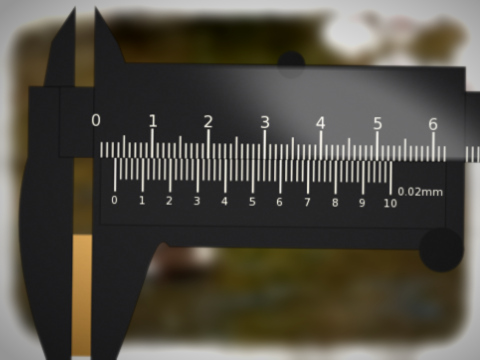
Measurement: 3.5 mm
